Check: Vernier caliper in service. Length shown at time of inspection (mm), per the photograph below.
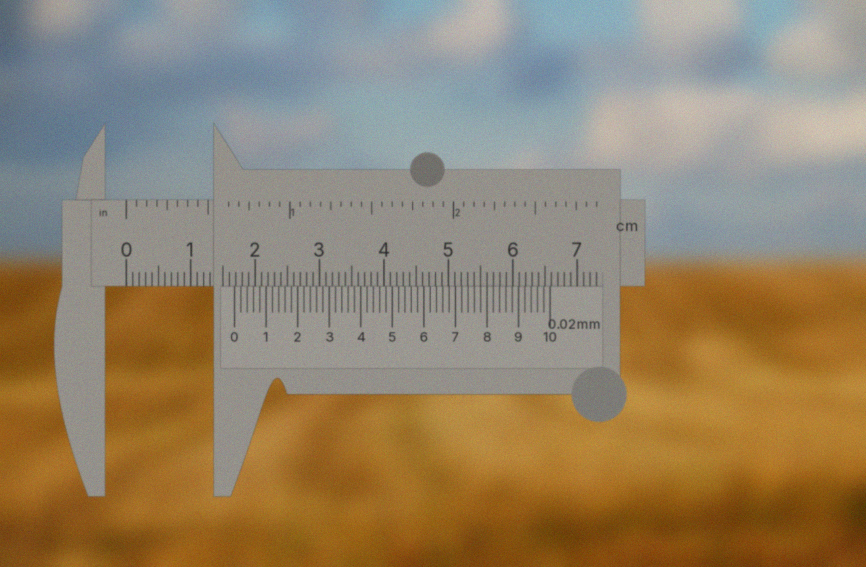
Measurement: 16.8 mm
